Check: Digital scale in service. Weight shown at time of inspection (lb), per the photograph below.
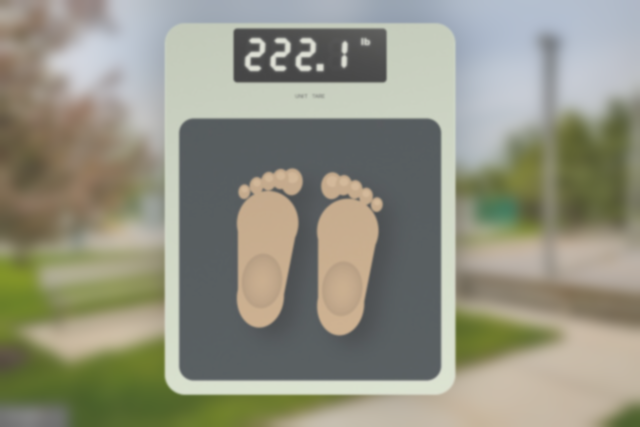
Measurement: 222.1 lb
